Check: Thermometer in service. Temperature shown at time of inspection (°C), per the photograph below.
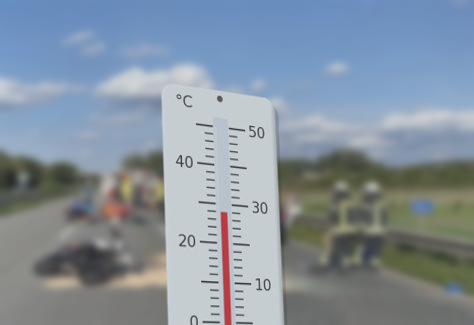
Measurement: 28 °C
